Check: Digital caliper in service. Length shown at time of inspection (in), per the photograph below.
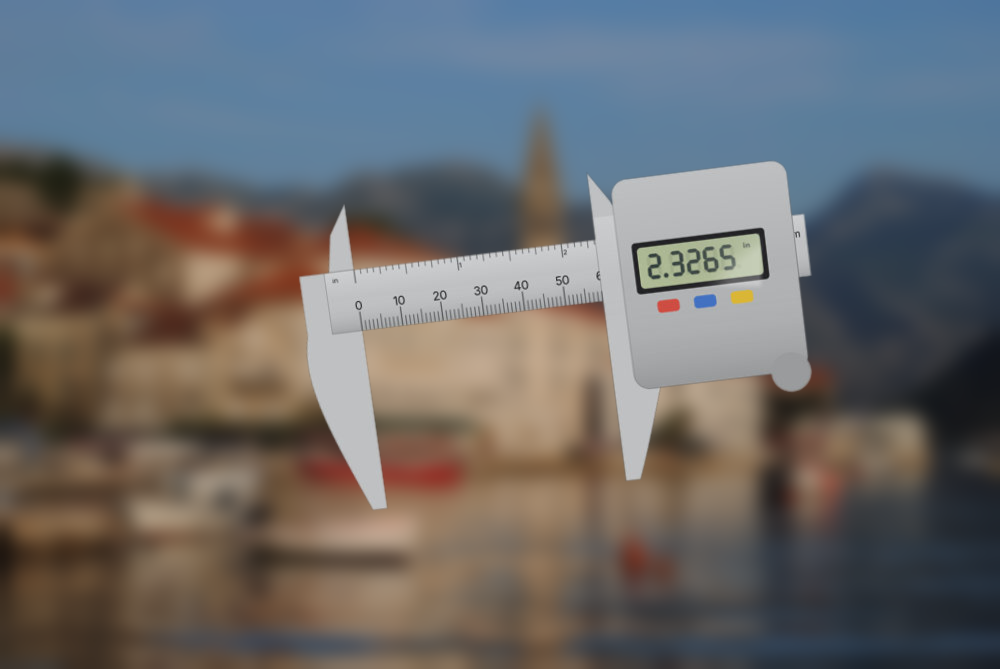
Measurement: 2.3265 in
